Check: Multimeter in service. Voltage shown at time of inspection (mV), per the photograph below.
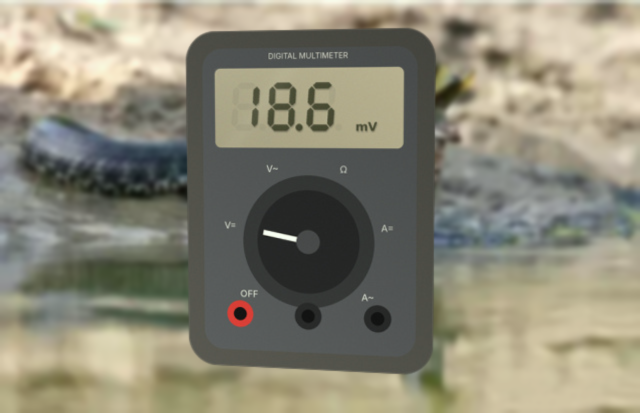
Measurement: 18.6 mV
